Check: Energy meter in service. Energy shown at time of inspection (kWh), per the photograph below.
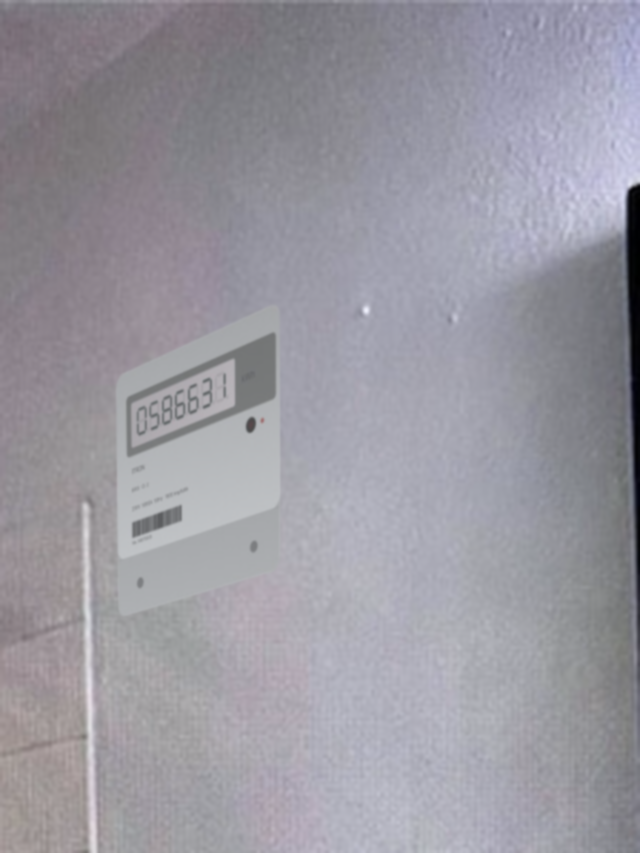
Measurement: 586631 kWh
